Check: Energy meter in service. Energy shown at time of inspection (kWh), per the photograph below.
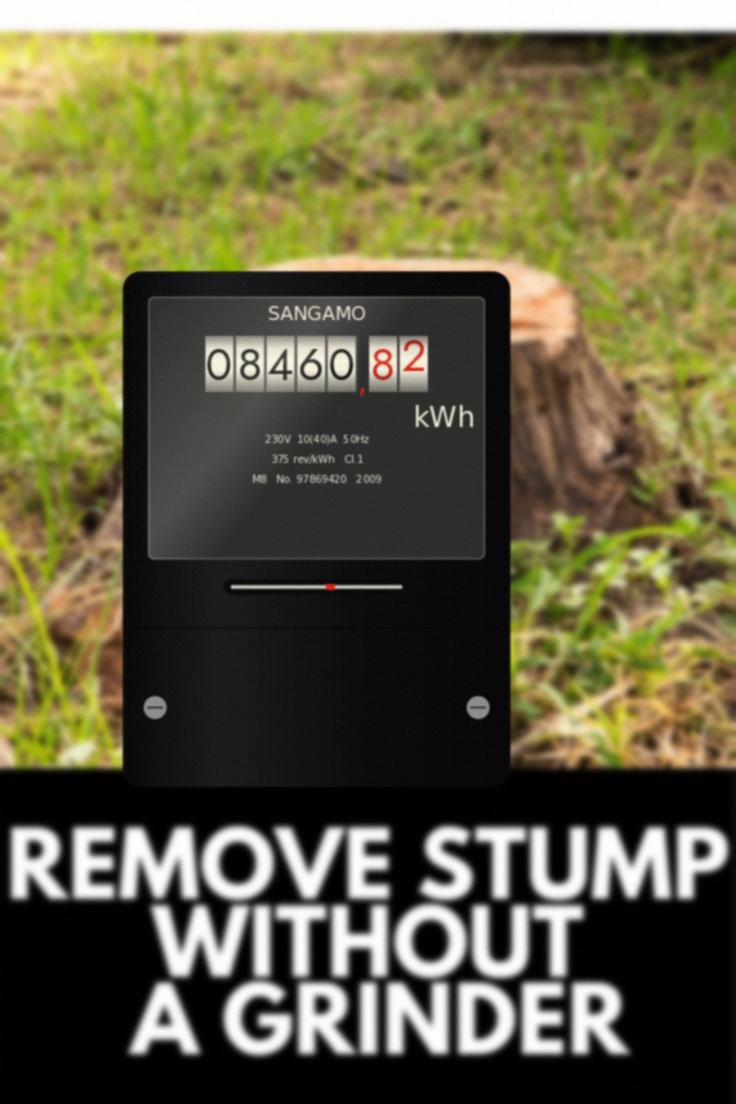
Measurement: 8460.82 kWh
